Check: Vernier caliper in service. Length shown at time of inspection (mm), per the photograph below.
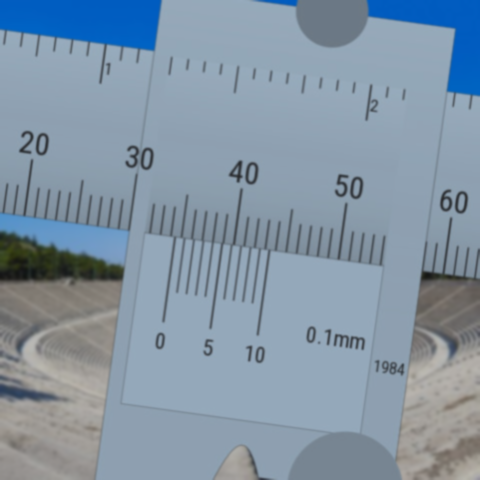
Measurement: 34.4 mm
